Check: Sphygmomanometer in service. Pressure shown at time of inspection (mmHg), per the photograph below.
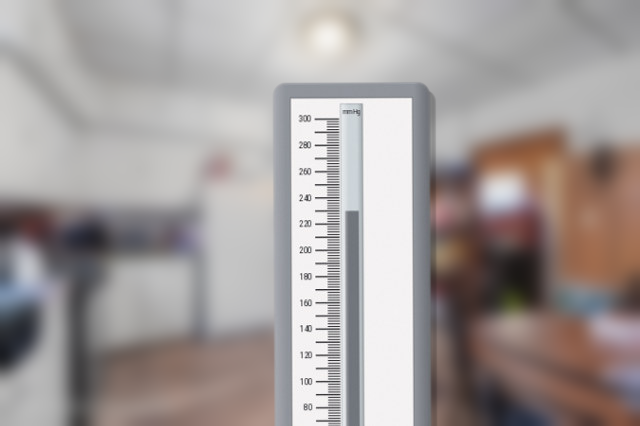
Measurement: 230 mmHg
